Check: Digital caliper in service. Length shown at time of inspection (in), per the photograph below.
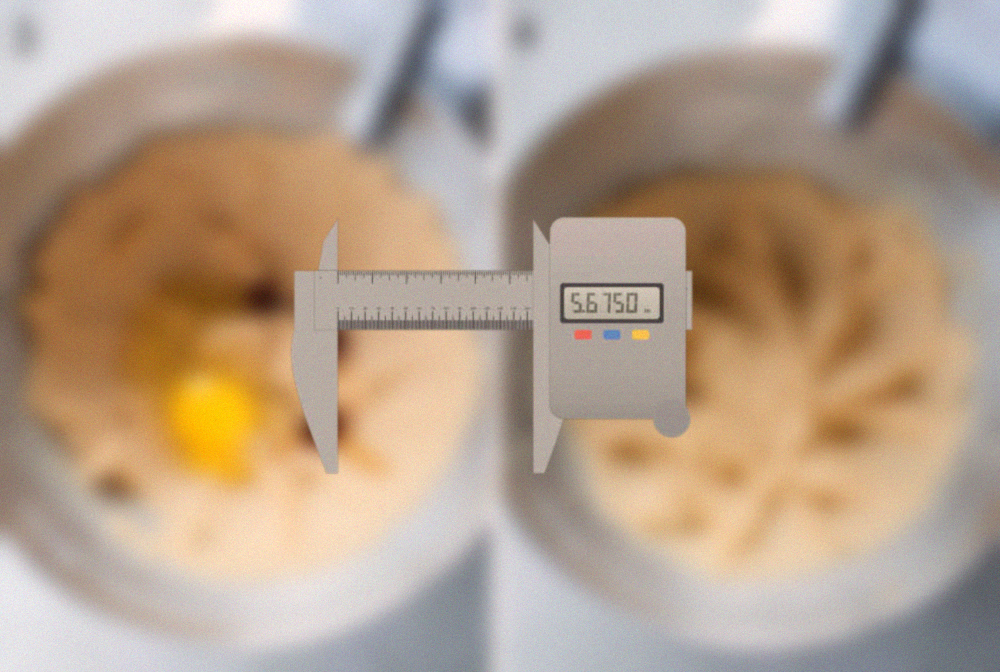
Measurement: 5.6750 in
